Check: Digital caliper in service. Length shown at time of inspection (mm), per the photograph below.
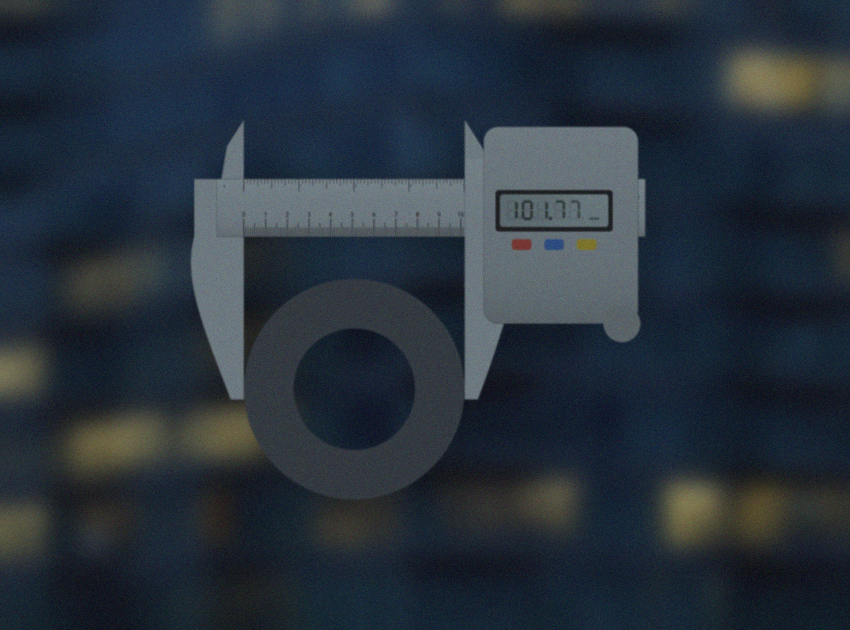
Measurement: 101.77 mm
